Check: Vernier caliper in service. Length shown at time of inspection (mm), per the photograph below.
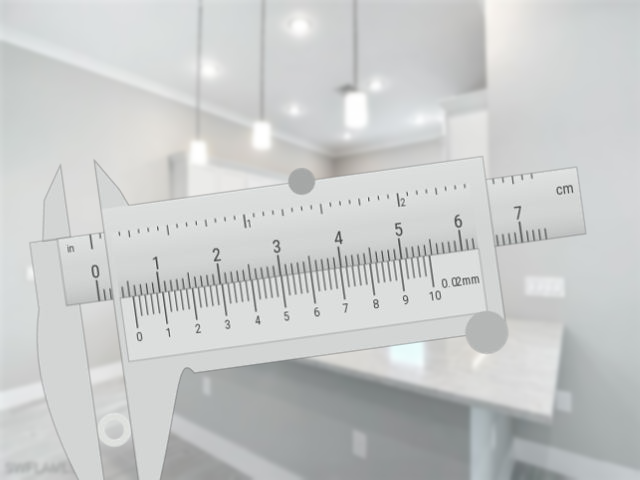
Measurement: 5.6 mm
